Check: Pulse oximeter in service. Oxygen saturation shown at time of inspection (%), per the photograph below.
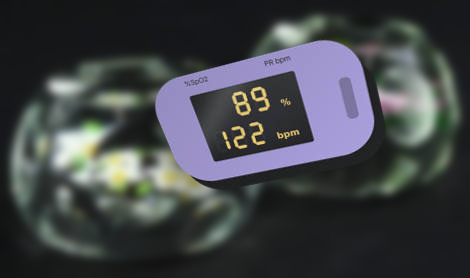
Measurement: 89 %
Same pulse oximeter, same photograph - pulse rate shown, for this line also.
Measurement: 122 bpm
